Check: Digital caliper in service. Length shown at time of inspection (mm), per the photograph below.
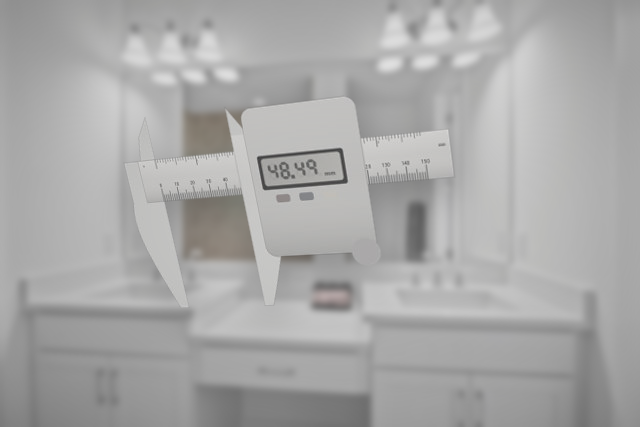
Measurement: 48.49 mm
